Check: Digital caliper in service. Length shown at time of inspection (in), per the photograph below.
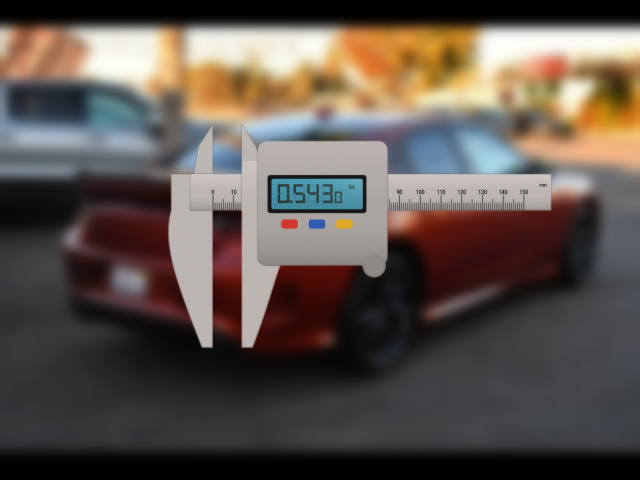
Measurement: 0.5430 in
